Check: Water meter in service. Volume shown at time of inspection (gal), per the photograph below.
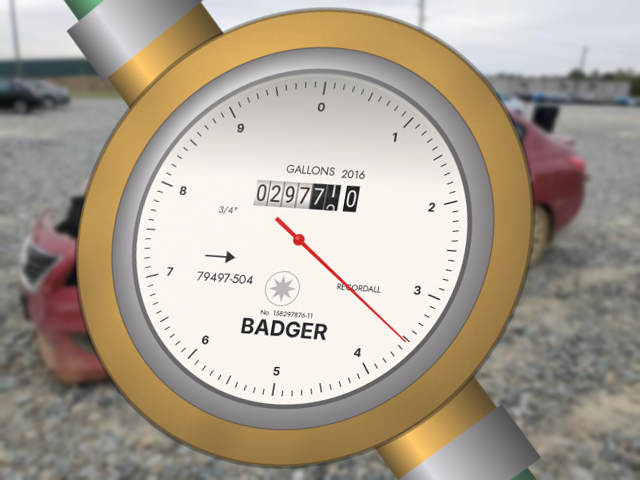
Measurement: 297713.5 gal
